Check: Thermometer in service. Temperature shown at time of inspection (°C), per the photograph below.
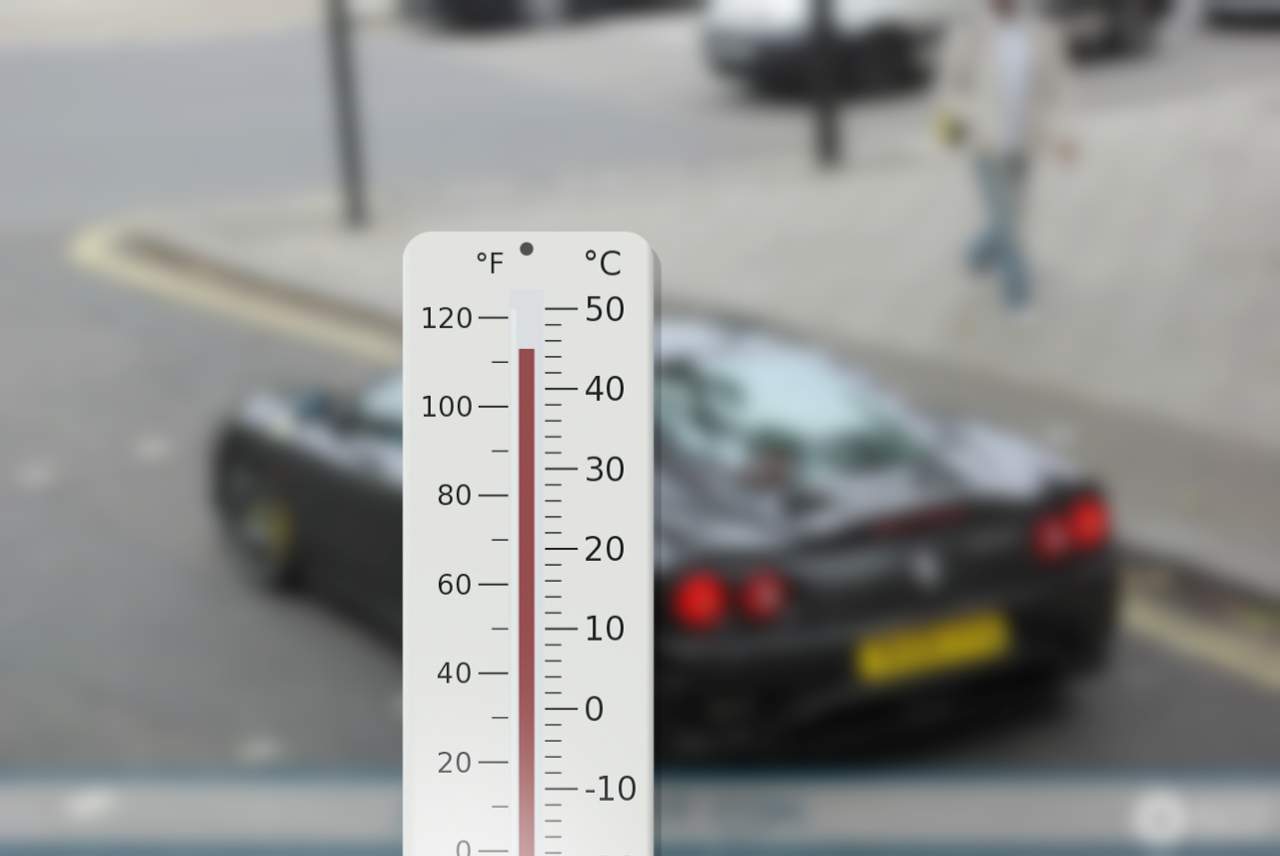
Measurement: 45 °C
